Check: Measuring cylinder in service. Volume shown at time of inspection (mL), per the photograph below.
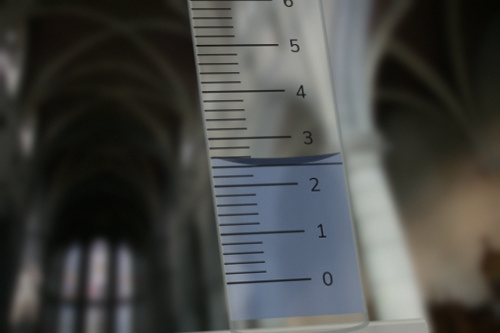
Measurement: 2.4 mL
